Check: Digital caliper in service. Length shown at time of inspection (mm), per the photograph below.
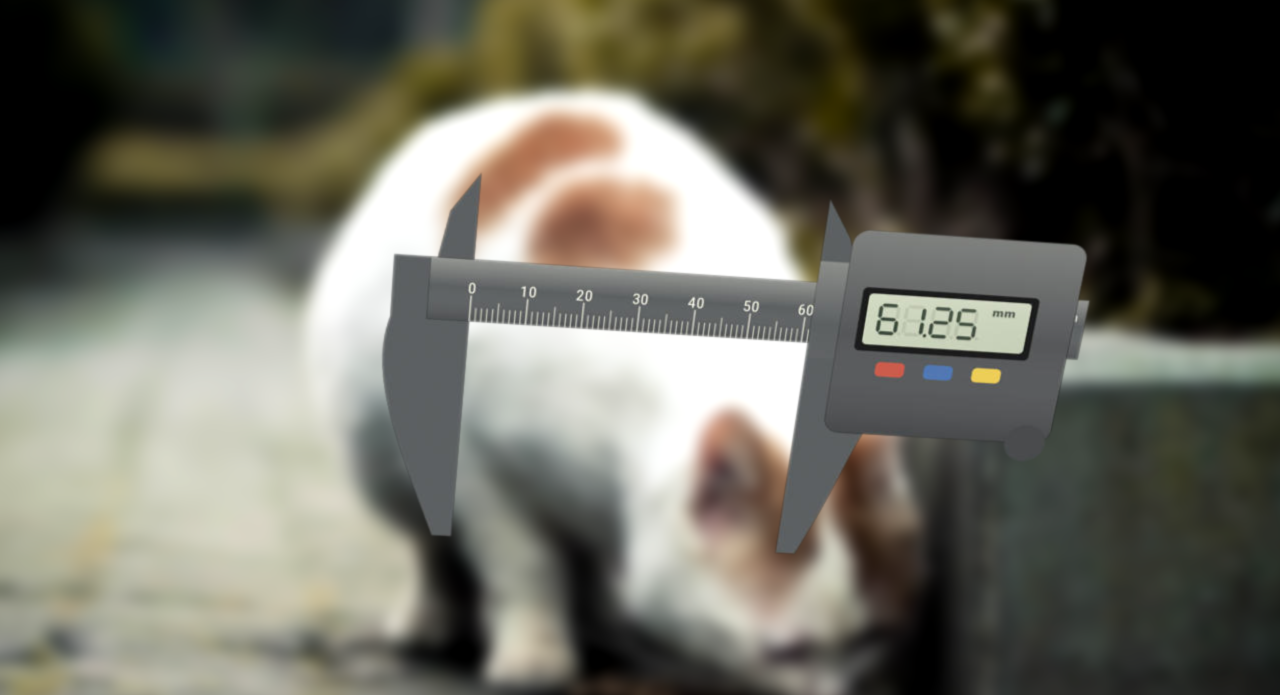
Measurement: 61.25 mm
